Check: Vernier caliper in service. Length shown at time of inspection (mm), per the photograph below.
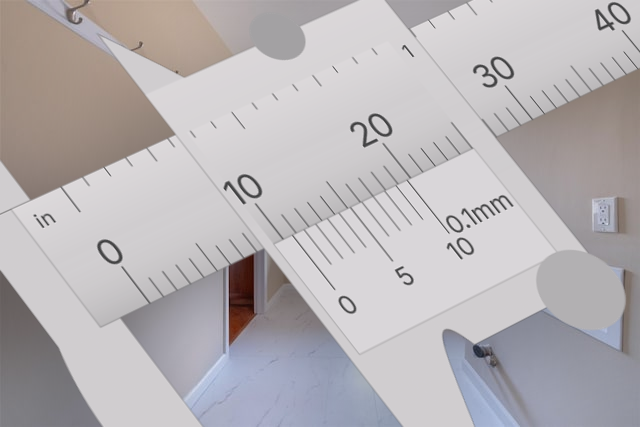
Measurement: 10.7 mm
